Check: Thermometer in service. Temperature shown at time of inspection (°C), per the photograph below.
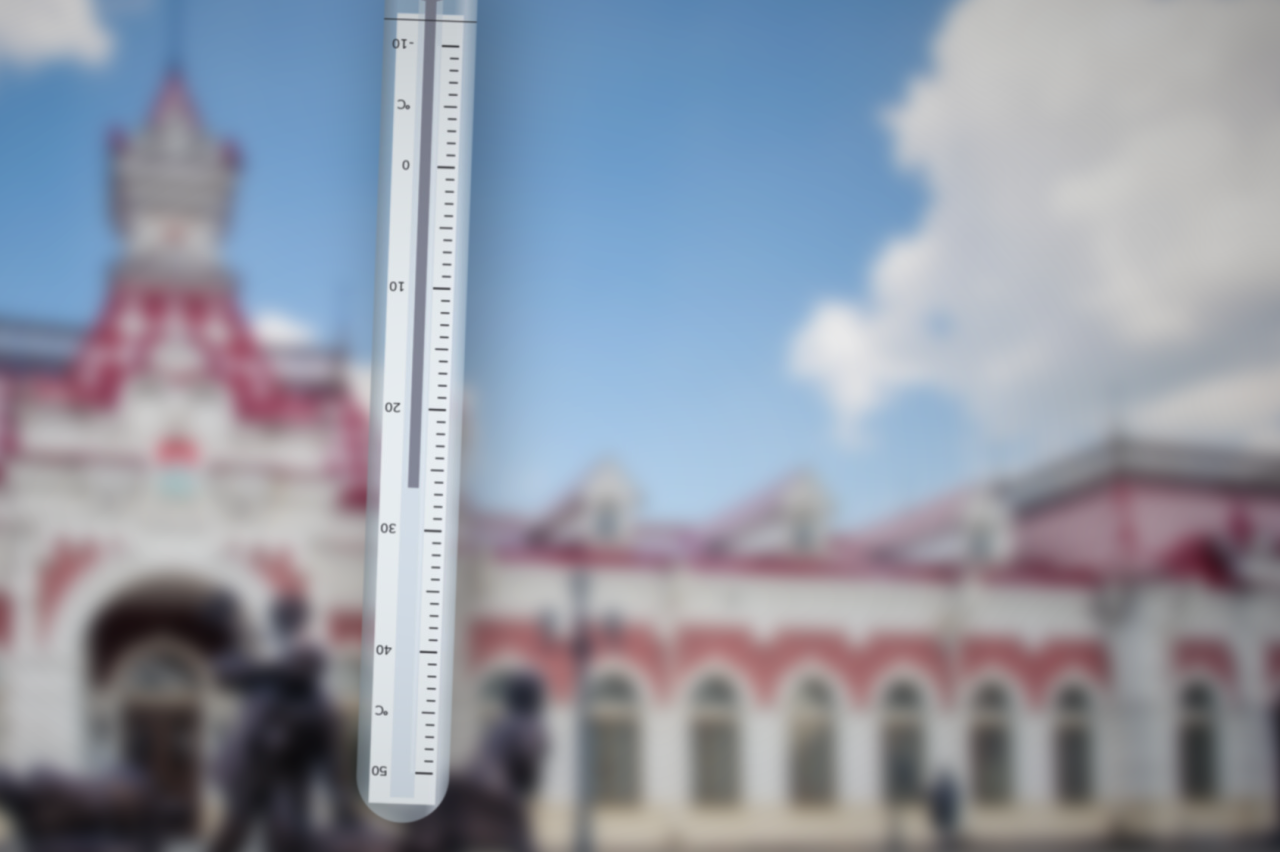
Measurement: 26.5 °C
